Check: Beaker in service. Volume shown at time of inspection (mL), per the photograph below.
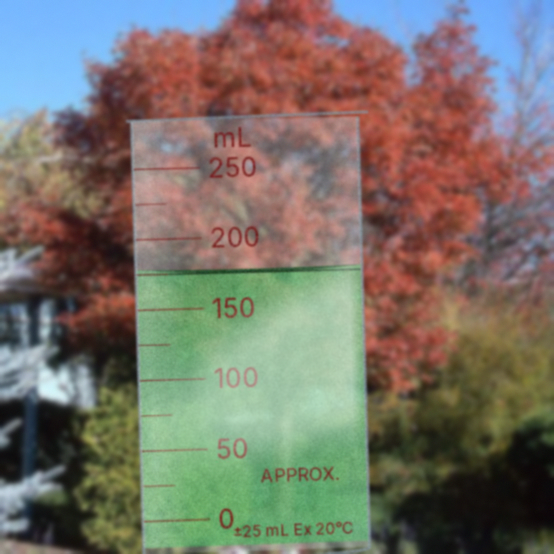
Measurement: 175 mL
